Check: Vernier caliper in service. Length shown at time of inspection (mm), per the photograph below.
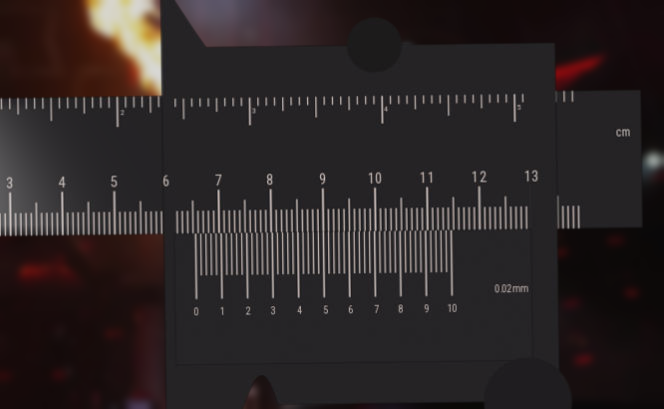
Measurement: 65.5 mm
